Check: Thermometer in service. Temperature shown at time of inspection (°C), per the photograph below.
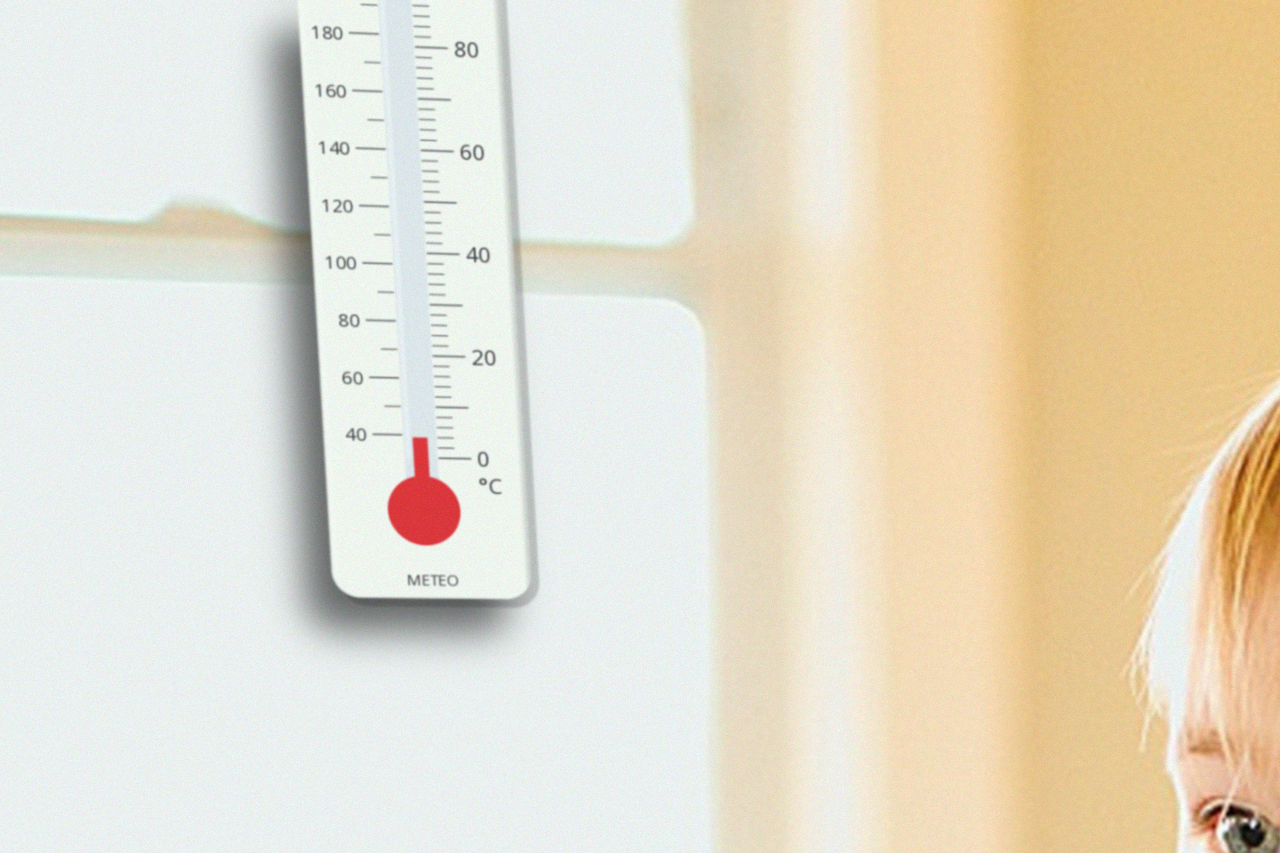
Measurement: 4 °C
